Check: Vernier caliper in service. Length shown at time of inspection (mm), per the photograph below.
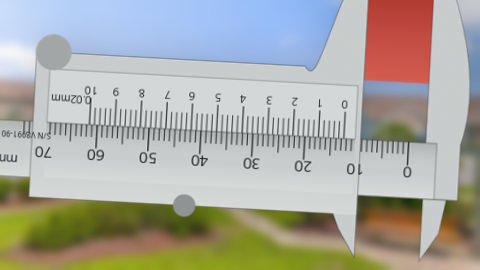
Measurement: 12.5 mm
